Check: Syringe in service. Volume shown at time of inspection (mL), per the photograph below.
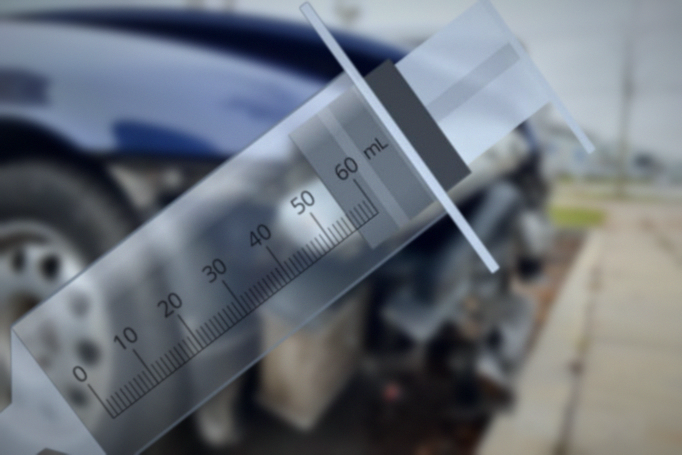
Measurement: 55 mL
